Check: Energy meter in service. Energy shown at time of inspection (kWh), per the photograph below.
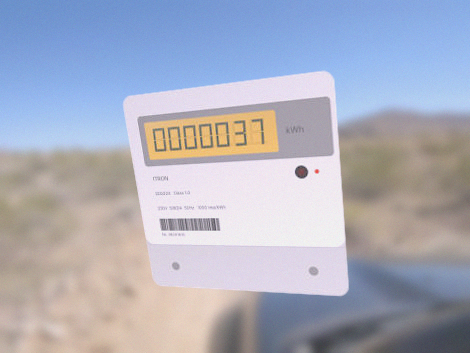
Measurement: 37 kWh
